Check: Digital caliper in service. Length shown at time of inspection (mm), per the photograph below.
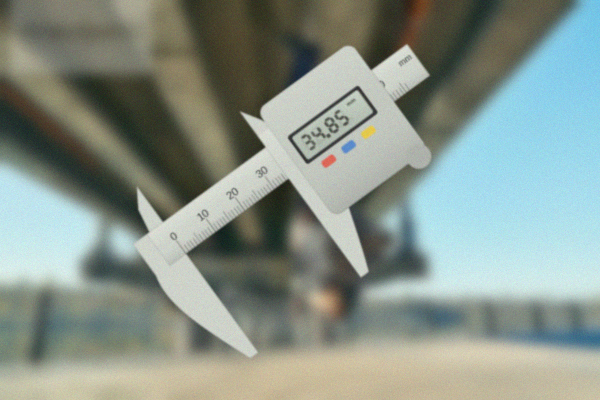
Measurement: 34.85 mm
